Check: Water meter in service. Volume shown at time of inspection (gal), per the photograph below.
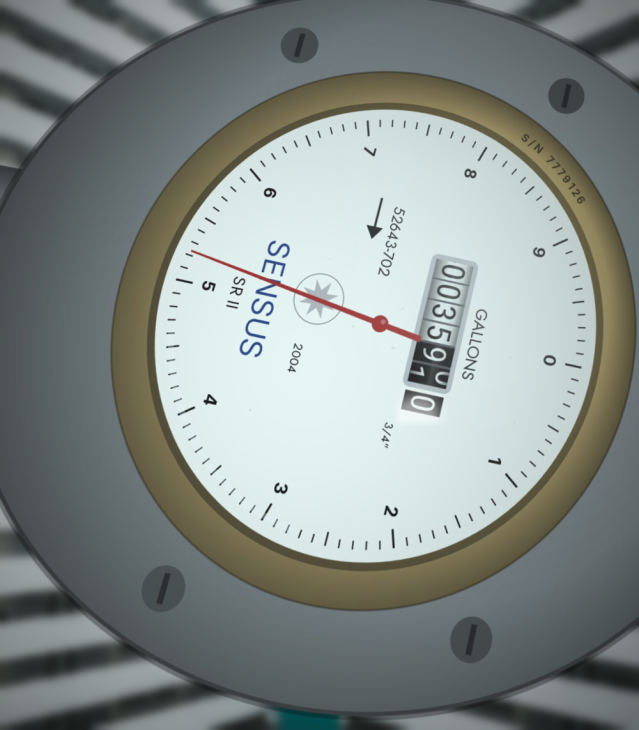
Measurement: 35905.2 gal
